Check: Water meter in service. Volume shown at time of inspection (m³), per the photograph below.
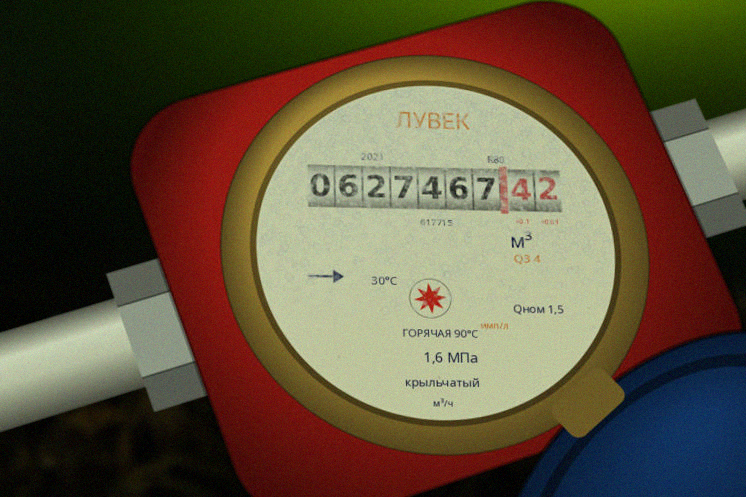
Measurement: 627467.42 m³
